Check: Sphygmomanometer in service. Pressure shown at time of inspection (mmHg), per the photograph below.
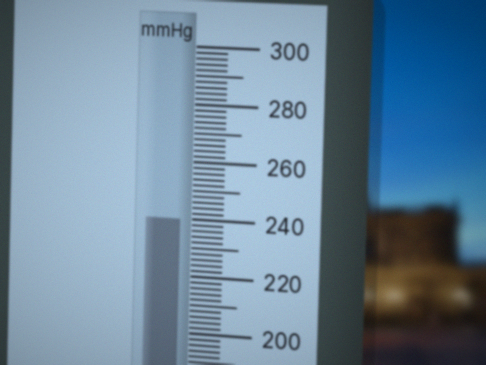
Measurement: 240 mmHg
